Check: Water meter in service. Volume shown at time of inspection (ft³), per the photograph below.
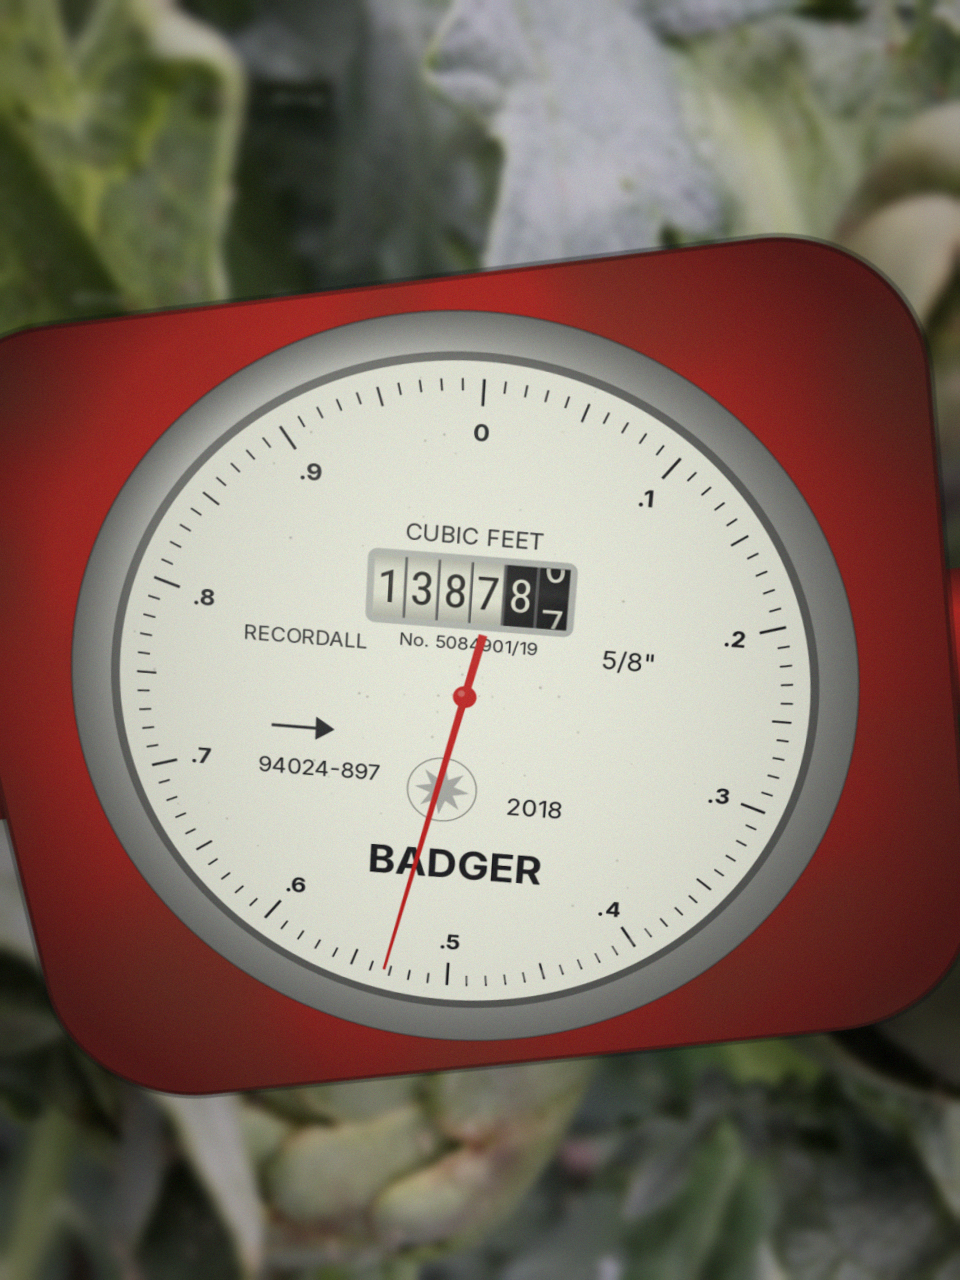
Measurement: 138786.53 ft³
